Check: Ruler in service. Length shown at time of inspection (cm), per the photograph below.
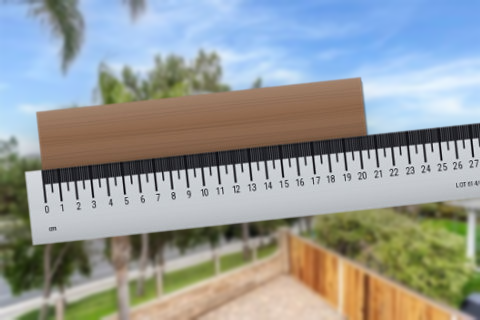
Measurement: 20.5 cm
